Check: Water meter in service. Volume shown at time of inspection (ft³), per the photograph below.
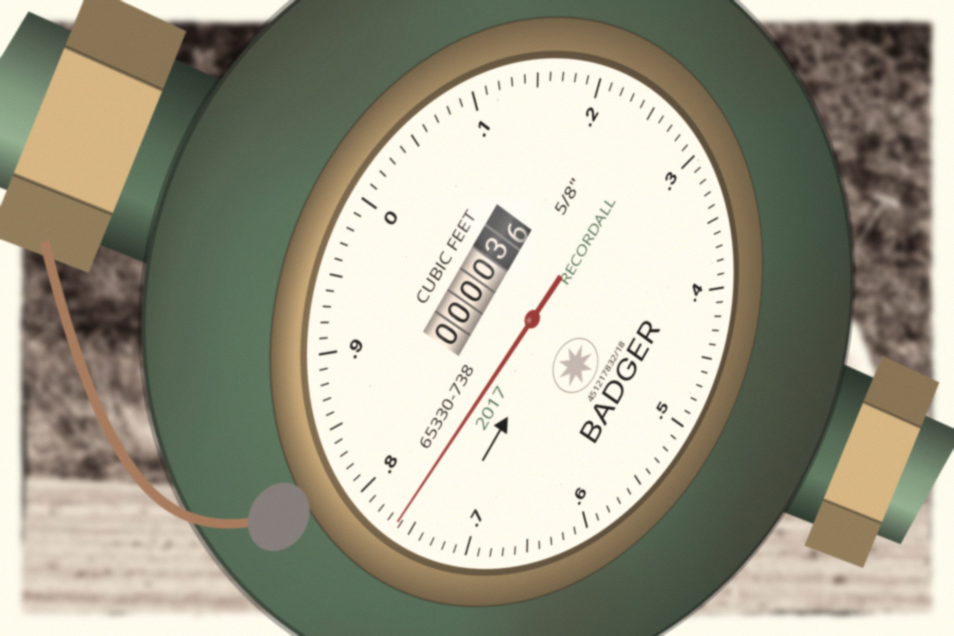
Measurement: 35.76 ft³
